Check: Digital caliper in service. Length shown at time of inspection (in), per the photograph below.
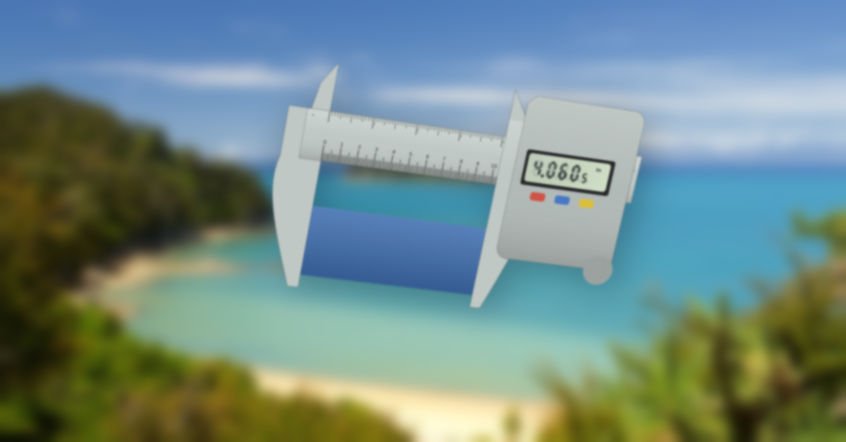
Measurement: 4.0605 in
